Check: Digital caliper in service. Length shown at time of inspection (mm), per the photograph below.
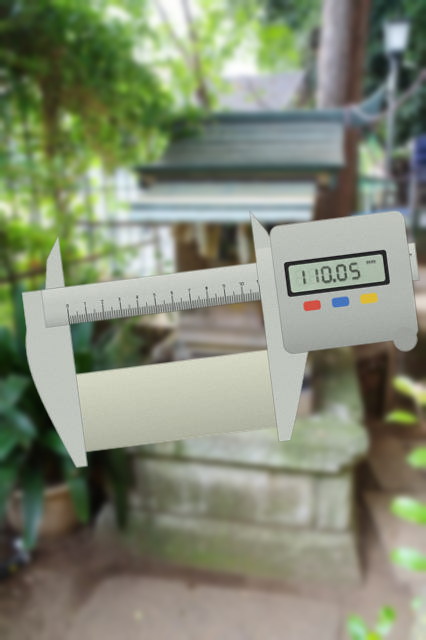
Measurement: 110.05 mm
